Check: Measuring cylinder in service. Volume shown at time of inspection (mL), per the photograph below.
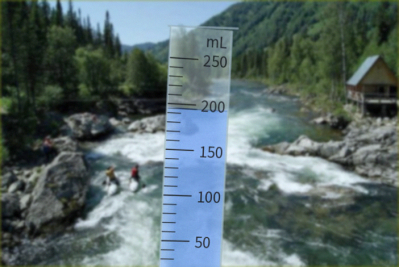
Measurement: 195 mL
